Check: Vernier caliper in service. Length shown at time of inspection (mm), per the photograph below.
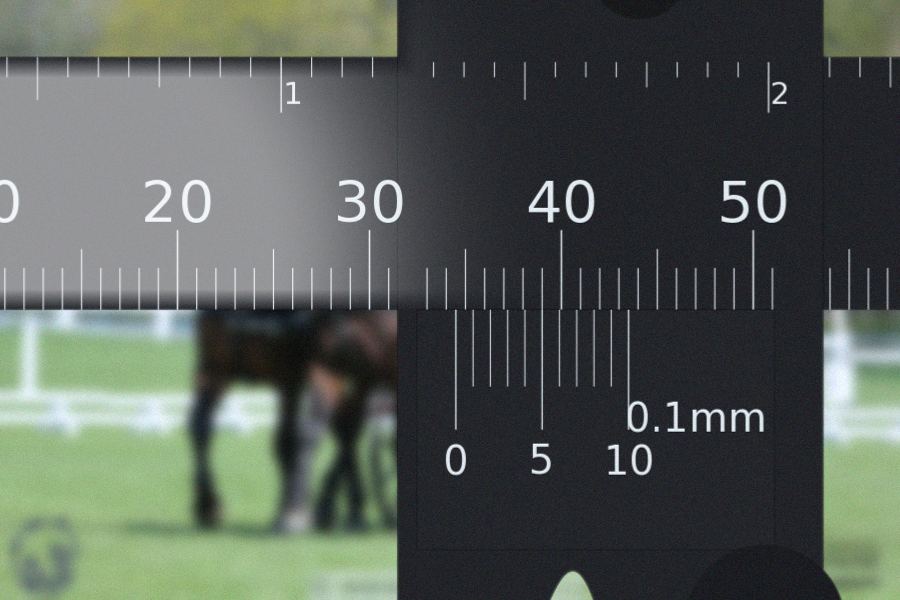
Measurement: 34.5 mm
